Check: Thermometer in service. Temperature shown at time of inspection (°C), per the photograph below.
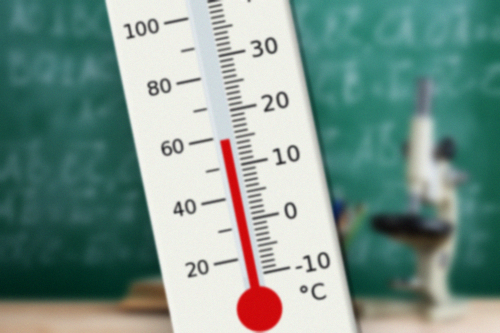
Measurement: 15 °C
